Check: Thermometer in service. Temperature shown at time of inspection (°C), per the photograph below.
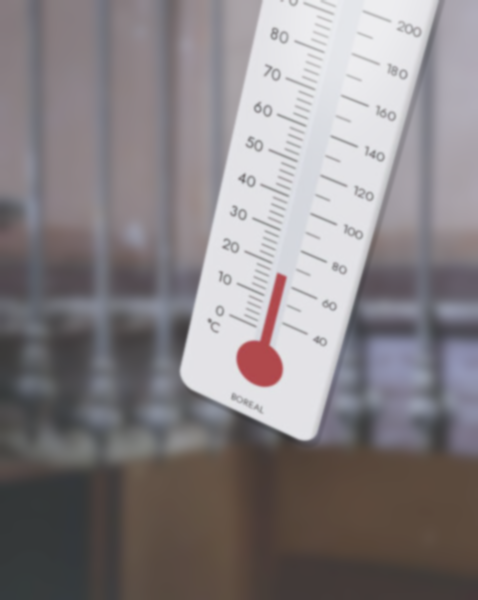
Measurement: 18 °C
